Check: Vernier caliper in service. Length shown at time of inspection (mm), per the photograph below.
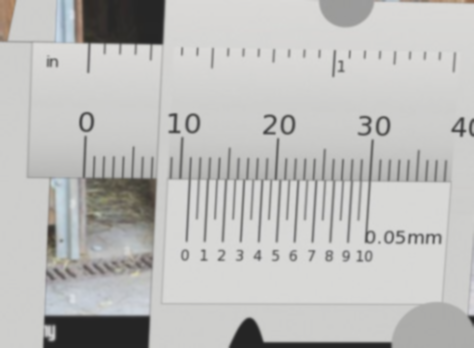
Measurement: 11.0 mm
